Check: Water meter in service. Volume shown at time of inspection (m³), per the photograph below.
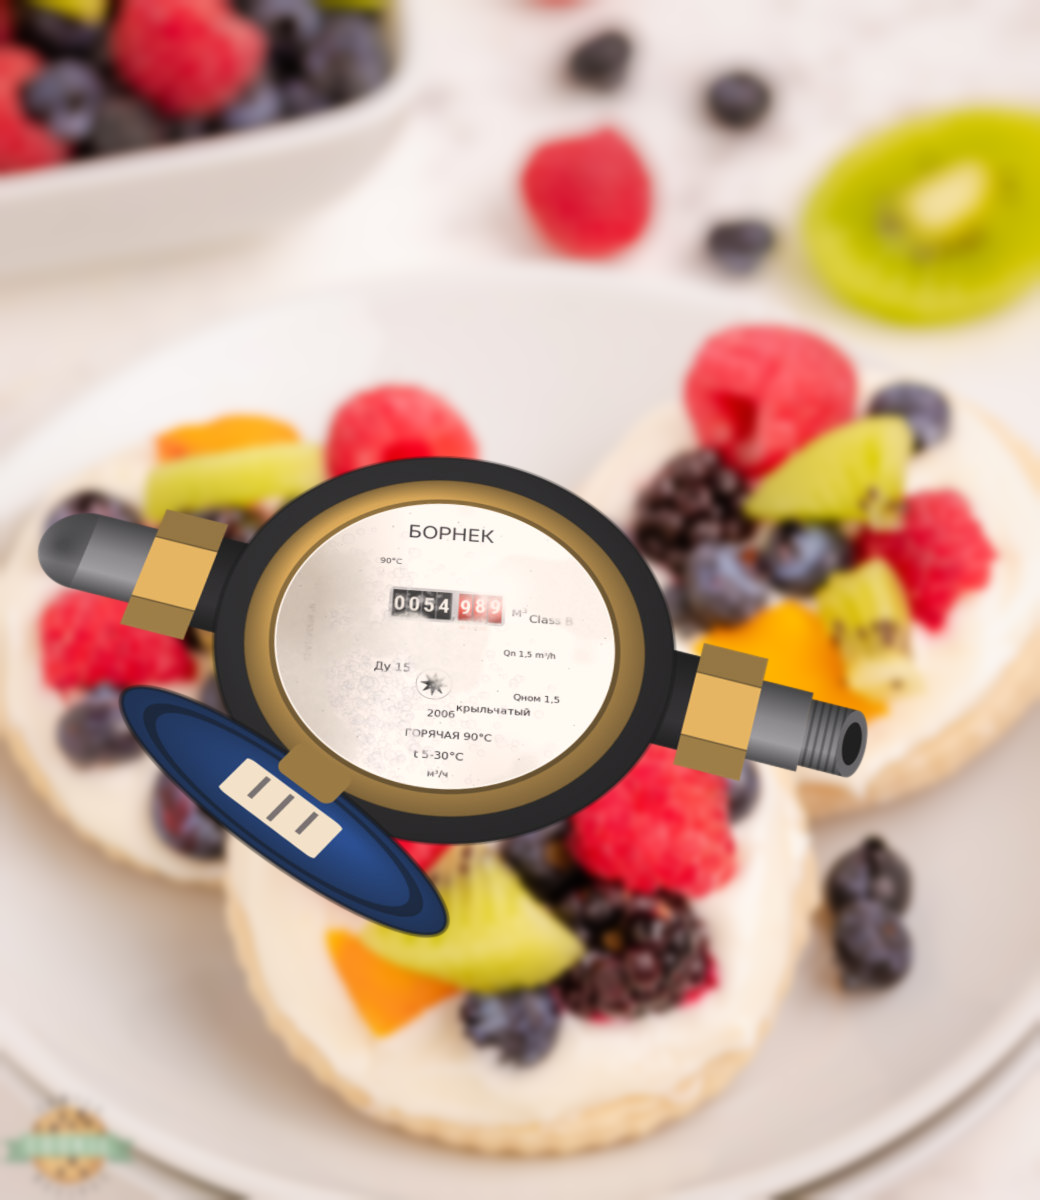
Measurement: 54.989 m³
